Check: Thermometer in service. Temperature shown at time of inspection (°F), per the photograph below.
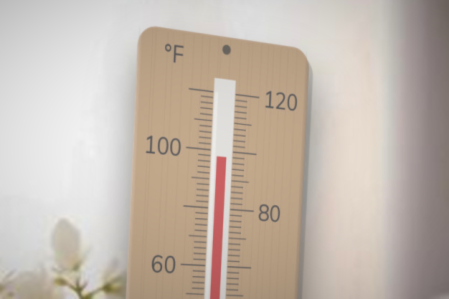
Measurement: 98 °F
